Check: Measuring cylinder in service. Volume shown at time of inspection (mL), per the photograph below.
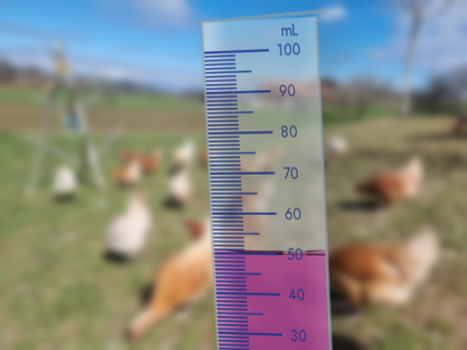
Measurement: 50 mL
